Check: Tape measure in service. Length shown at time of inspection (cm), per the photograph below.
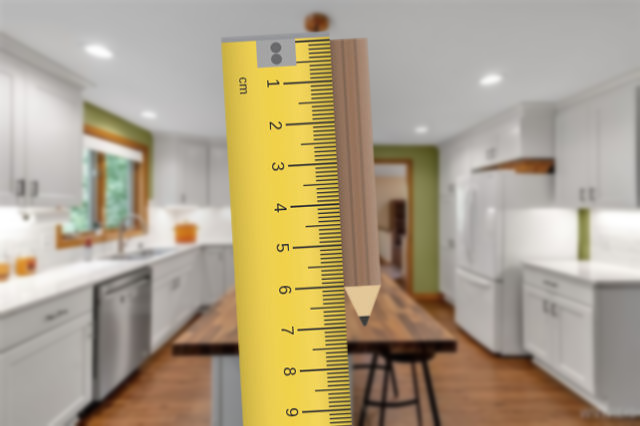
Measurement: 7 cm
